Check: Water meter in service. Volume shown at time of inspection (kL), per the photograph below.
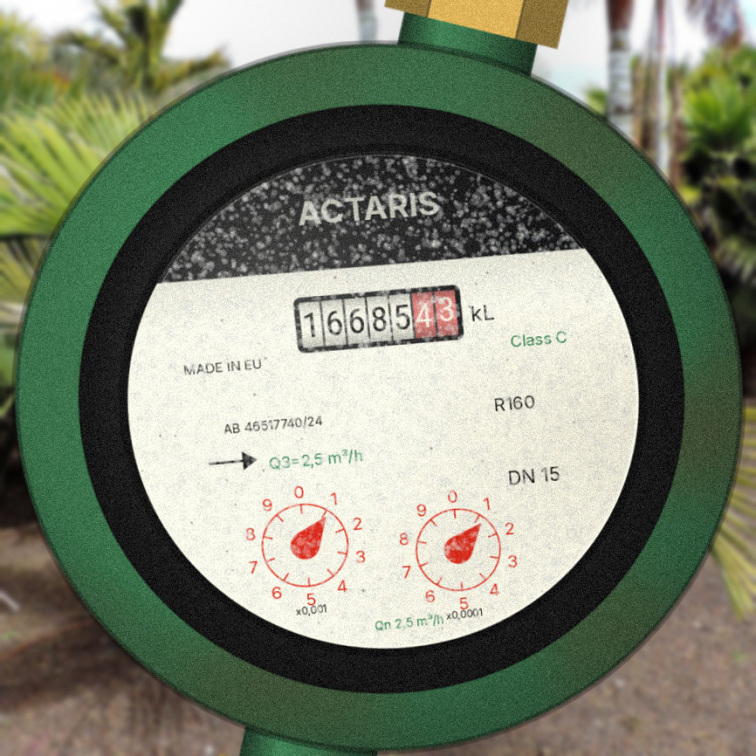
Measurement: 16685.4311 kL
